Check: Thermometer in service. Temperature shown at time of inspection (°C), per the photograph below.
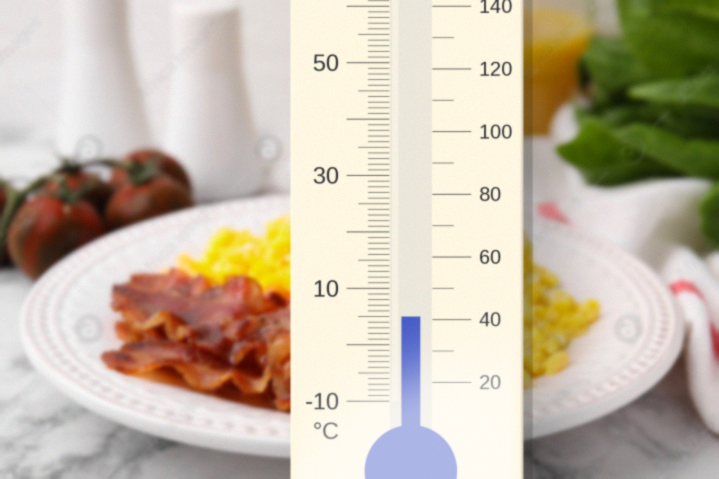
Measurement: 5 °C
